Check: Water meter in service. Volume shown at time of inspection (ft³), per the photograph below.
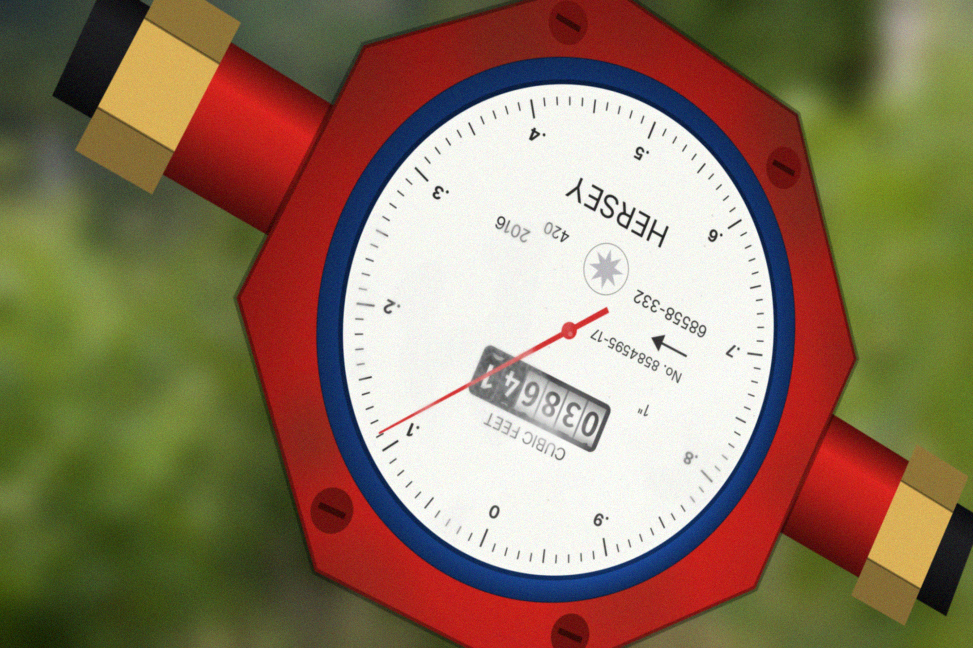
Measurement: 38641.11 ft³
